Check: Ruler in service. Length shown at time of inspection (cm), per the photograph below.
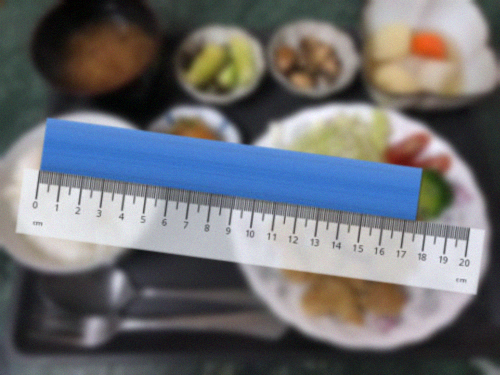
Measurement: 17.5 cm
